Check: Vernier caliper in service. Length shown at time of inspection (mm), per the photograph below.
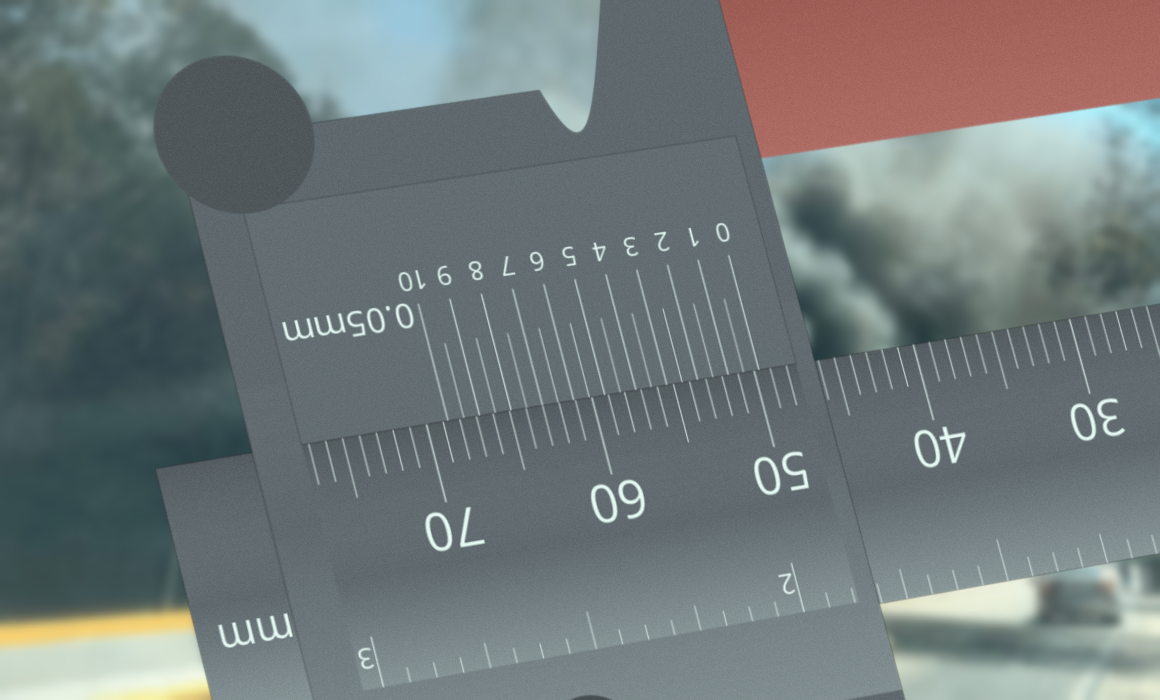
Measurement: 49.7 mm
